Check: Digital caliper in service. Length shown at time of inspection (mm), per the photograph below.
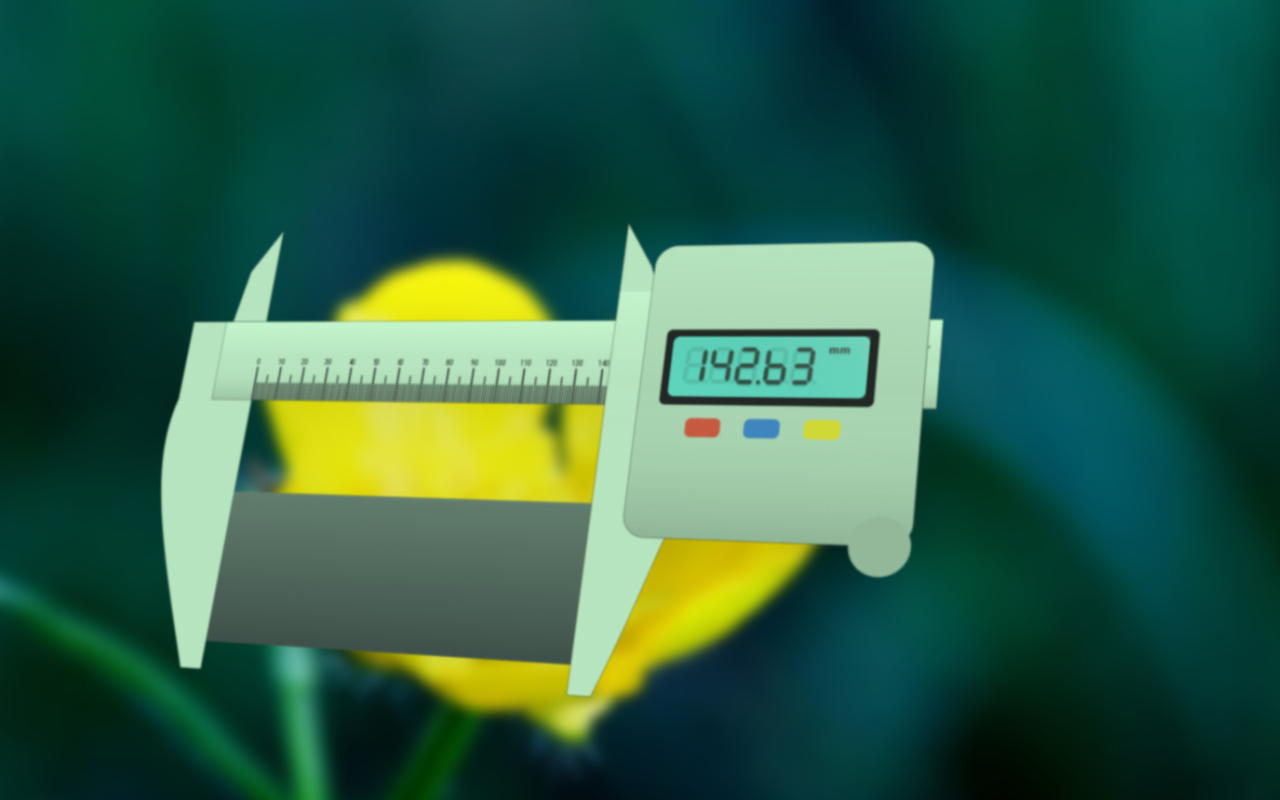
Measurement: 142.63 mm
